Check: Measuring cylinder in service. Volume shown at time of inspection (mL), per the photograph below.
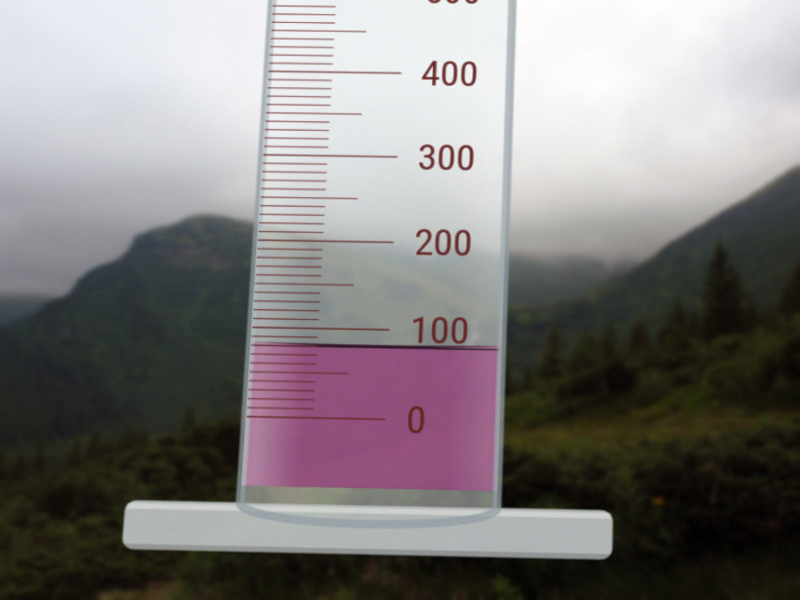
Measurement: 80 mL
